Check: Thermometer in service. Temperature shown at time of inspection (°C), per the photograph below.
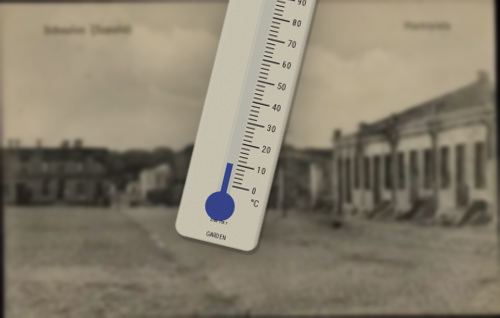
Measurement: 10 °C
